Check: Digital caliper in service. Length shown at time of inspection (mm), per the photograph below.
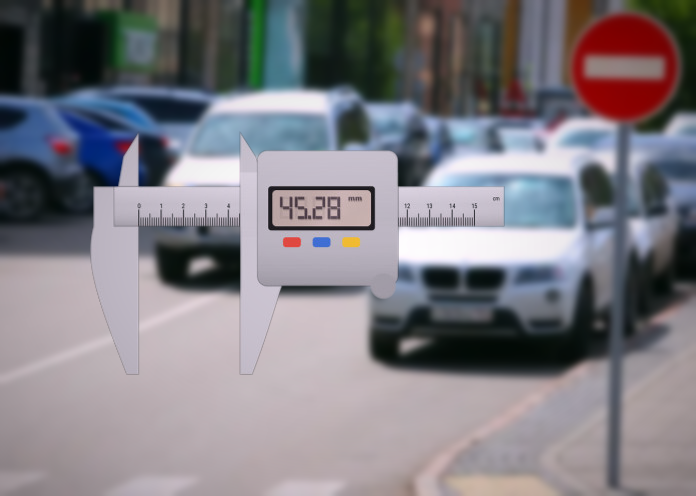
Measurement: 45.28 mm
